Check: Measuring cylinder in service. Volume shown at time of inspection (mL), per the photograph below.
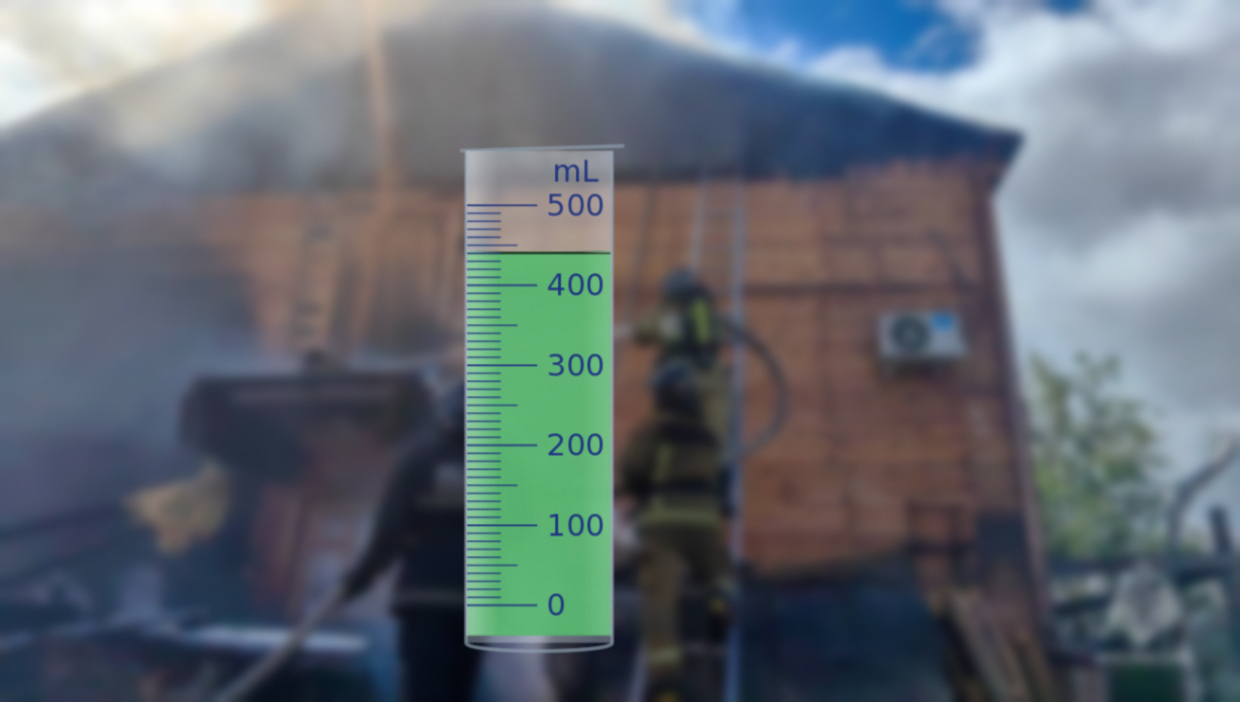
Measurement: 440 mL
